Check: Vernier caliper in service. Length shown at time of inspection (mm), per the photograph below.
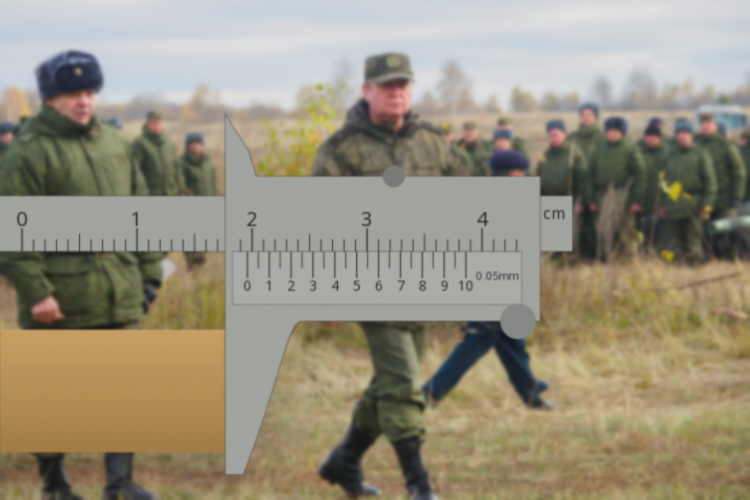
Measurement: 19.6 mm
